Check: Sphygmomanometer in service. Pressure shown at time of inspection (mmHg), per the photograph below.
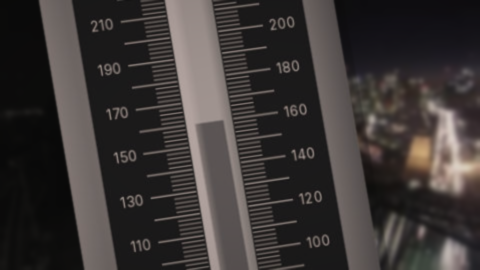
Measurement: 160 mmHg
